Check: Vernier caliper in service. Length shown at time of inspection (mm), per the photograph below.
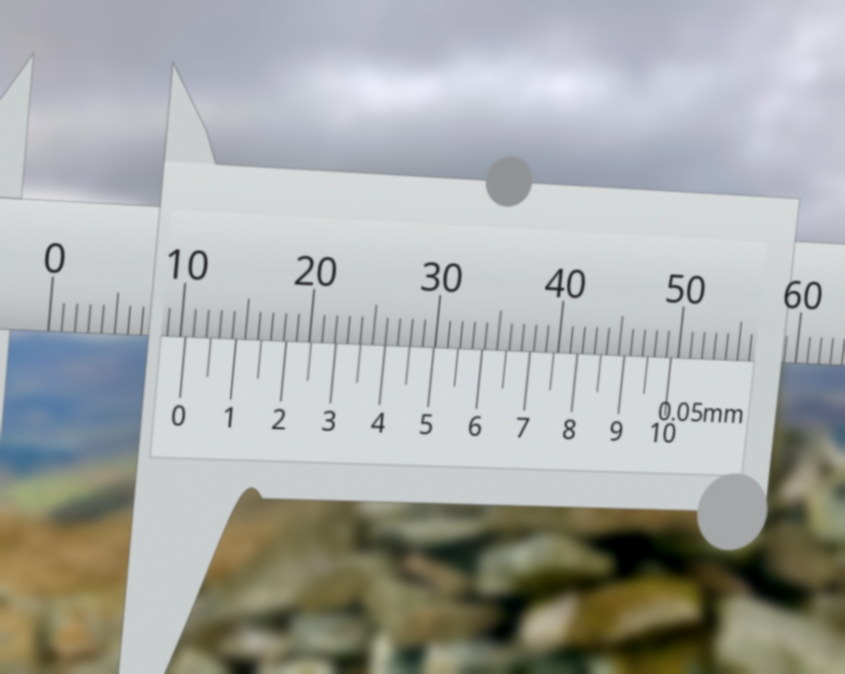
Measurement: 10.4 mm
